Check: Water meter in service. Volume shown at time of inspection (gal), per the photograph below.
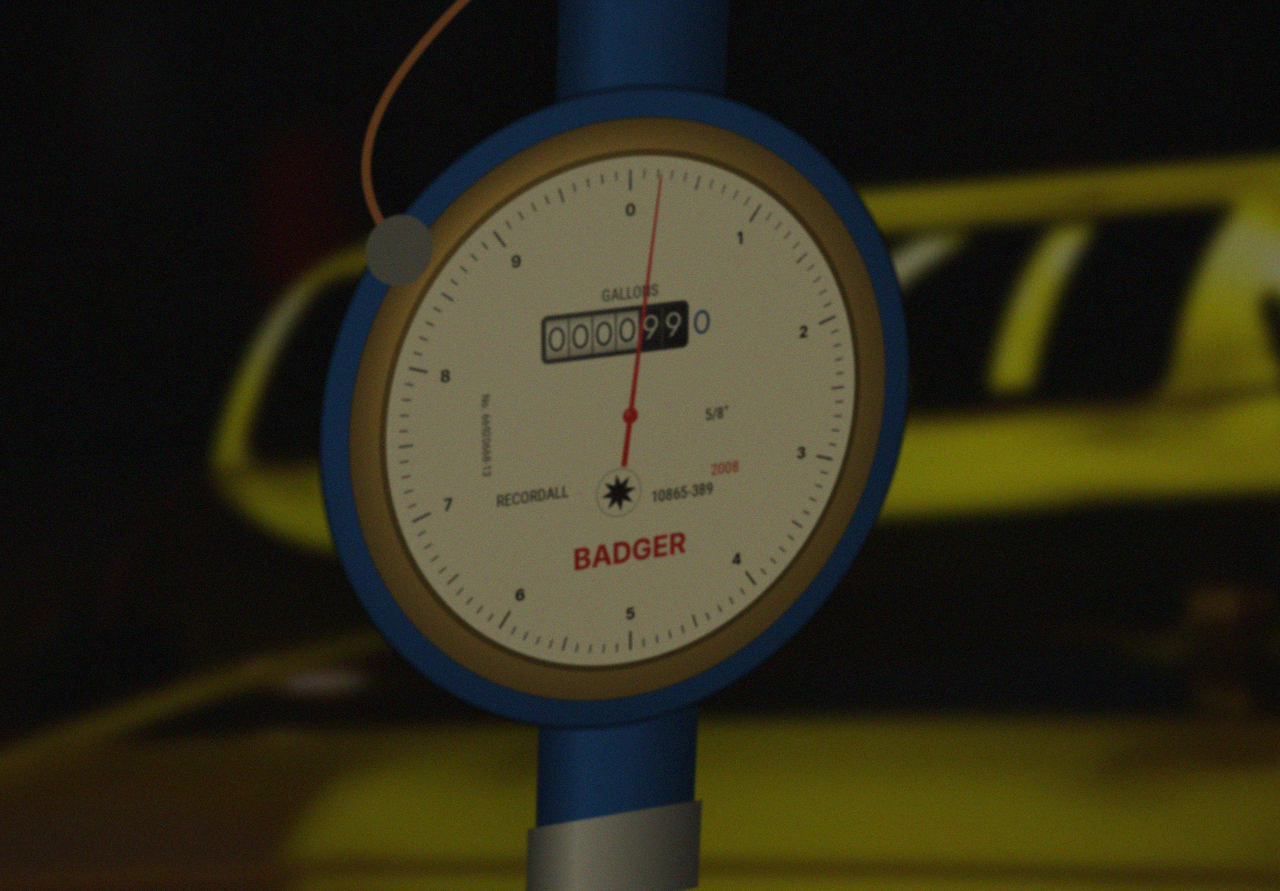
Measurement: 990.2 gal
